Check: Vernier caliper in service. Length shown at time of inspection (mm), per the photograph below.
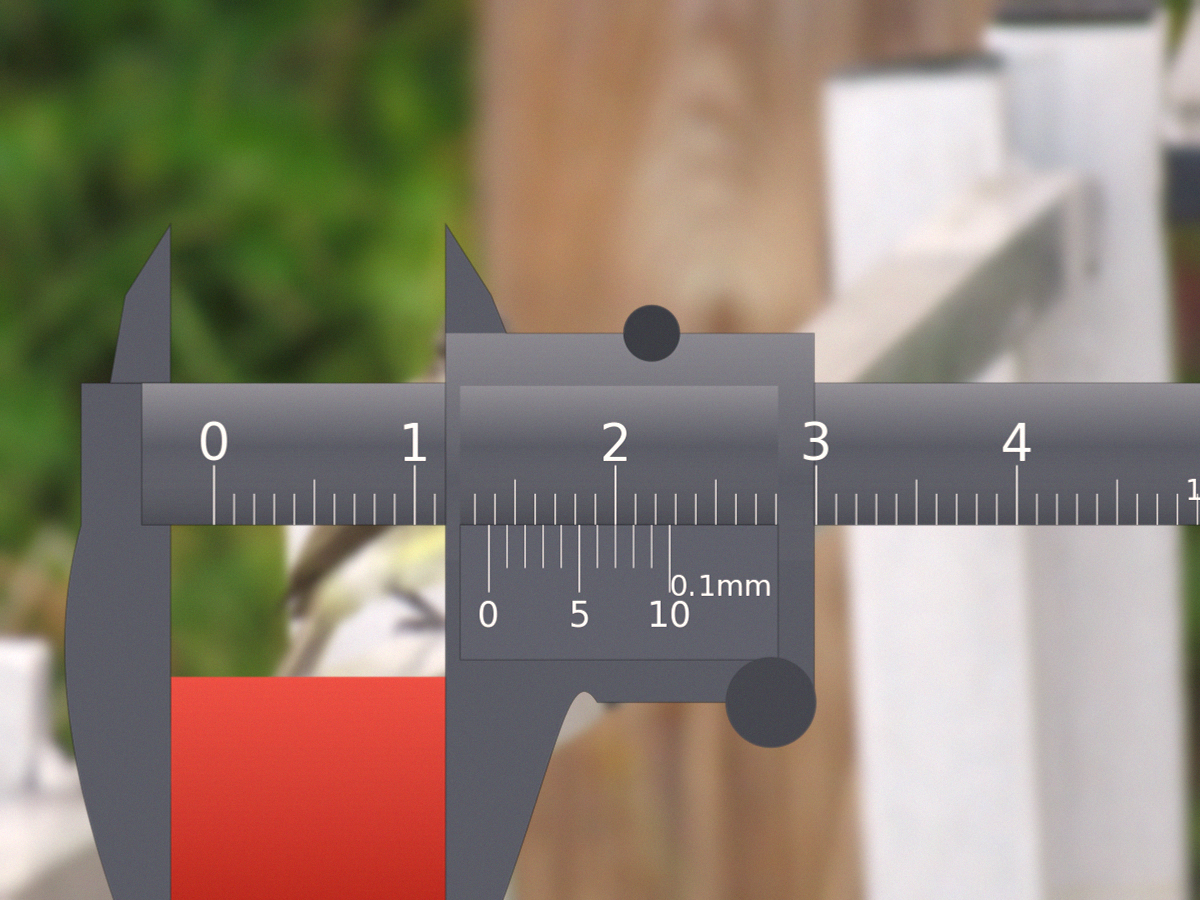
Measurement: 13.7 mm
